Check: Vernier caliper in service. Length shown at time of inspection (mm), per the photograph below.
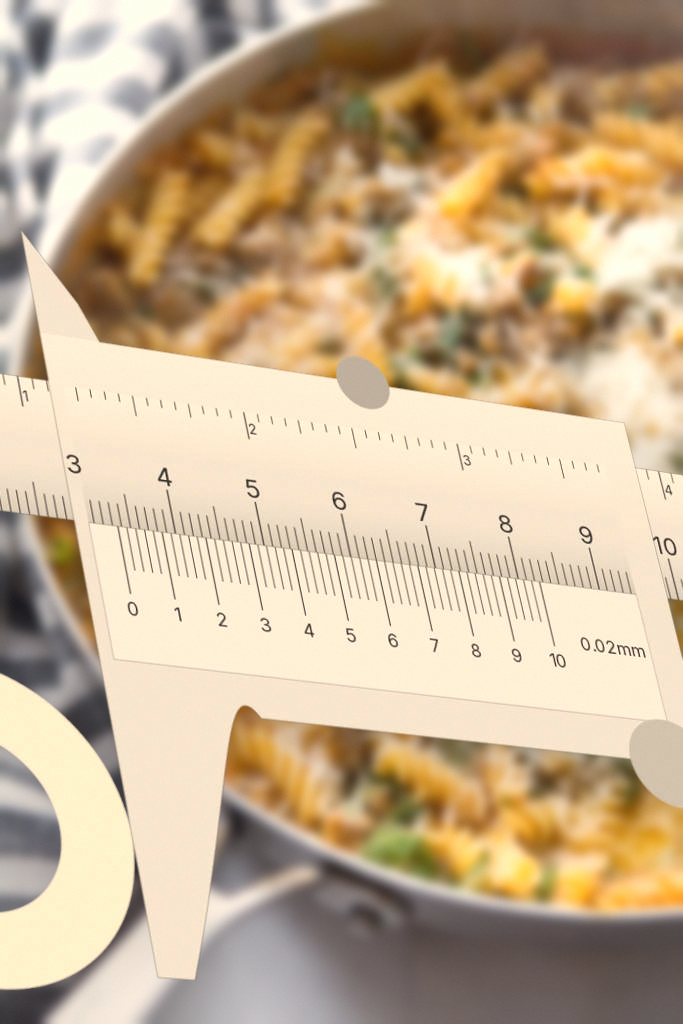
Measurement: 33.6 mm
